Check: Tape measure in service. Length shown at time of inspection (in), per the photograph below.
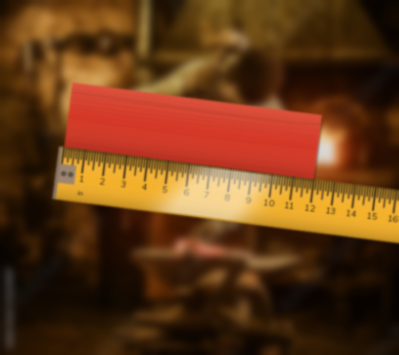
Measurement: 12 in
